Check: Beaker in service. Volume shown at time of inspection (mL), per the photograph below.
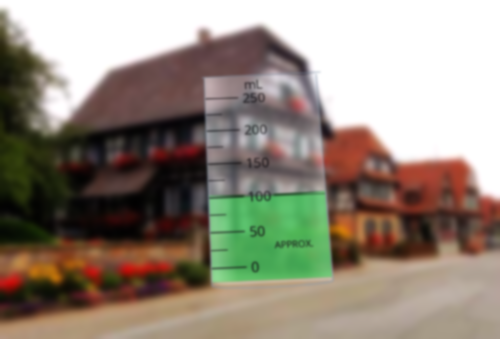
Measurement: 100 mL
